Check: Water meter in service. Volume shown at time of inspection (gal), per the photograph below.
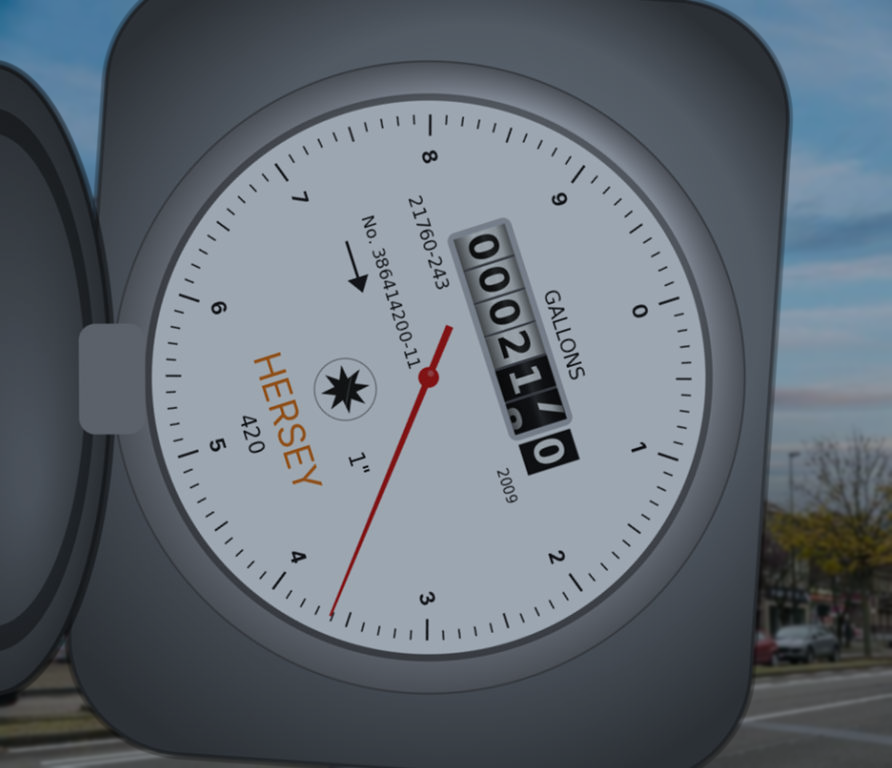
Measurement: 2173.6 gal
